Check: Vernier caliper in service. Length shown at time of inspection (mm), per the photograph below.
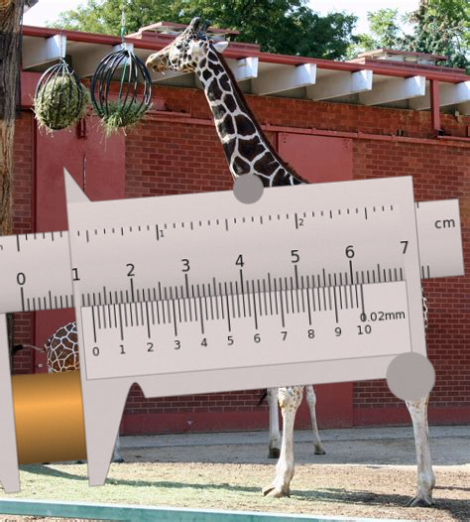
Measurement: 12.6 mm
